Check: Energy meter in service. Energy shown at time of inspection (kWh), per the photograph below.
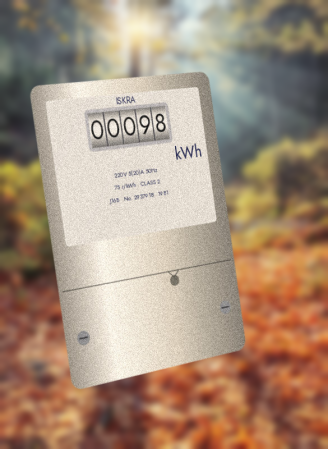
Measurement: 98 kWh
